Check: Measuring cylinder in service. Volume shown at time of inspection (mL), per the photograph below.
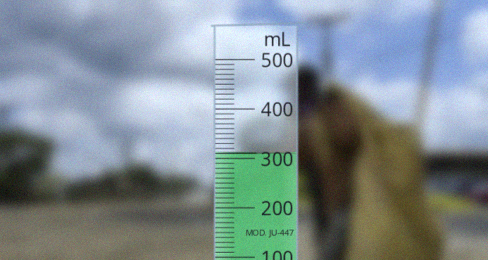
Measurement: 310 mL
